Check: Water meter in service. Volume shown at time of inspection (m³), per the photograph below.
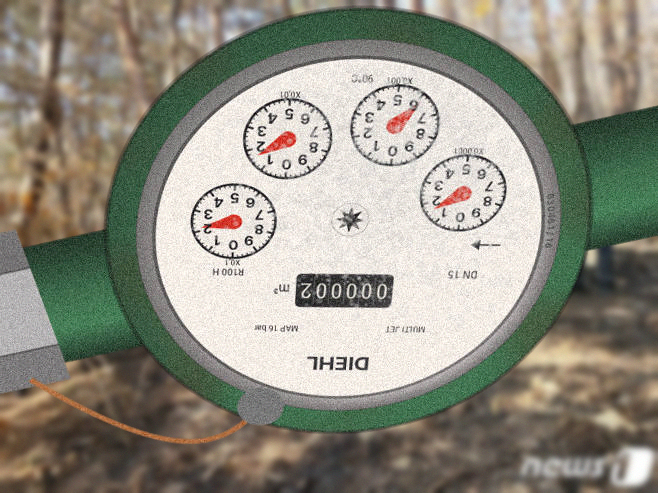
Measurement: 2.2161 m³
